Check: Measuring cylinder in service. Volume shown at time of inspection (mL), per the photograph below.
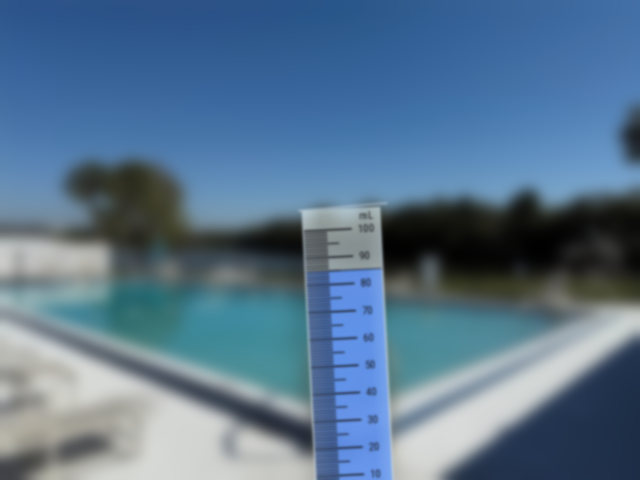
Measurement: 85 mL
